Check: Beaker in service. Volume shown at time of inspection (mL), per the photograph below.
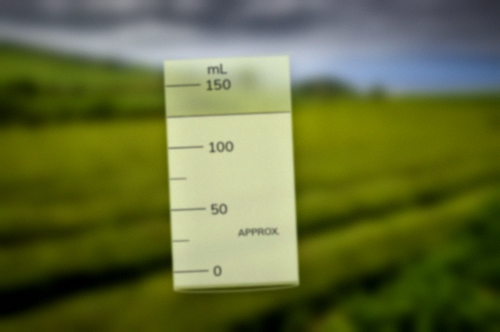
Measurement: 125 mL
